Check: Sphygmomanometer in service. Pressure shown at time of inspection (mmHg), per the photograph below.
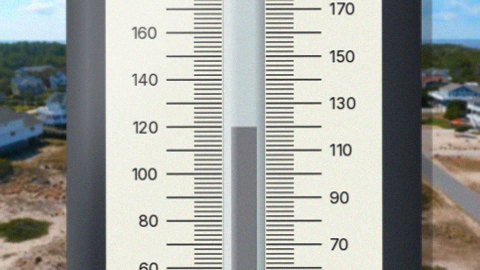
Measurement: 120 mmHg
